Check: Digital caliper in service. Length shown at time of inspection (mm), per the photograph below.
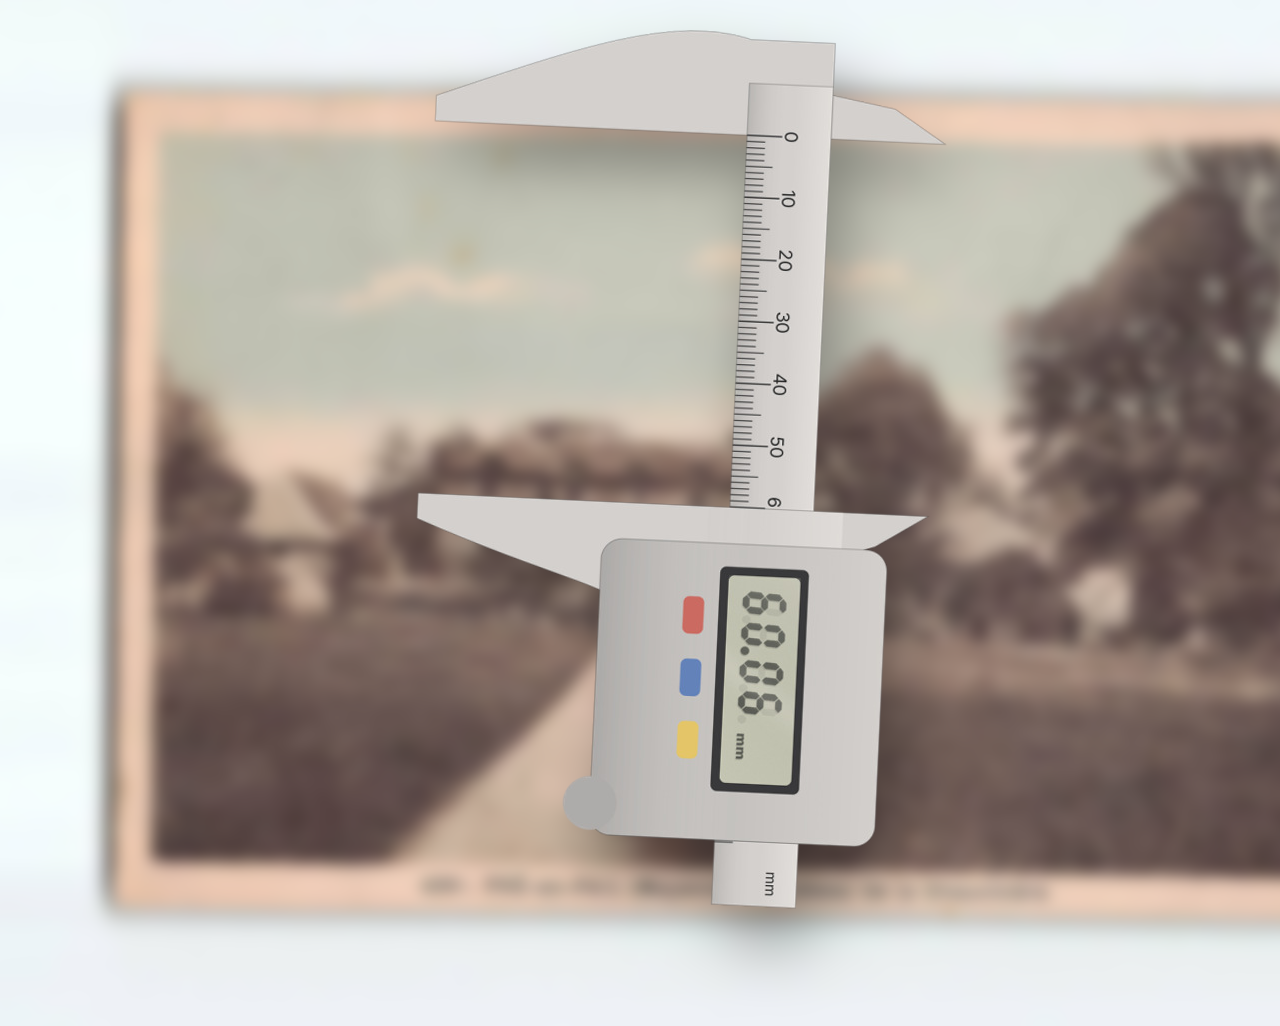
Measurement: 60.06 mm
